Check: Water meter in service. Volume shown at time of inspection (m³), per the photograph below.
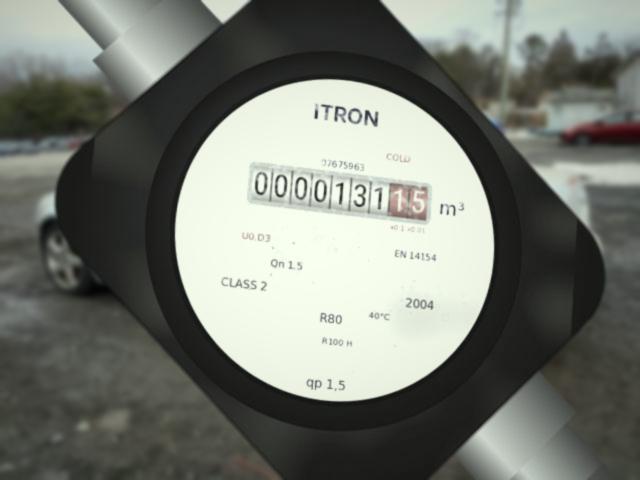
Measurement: 131.15 m³
